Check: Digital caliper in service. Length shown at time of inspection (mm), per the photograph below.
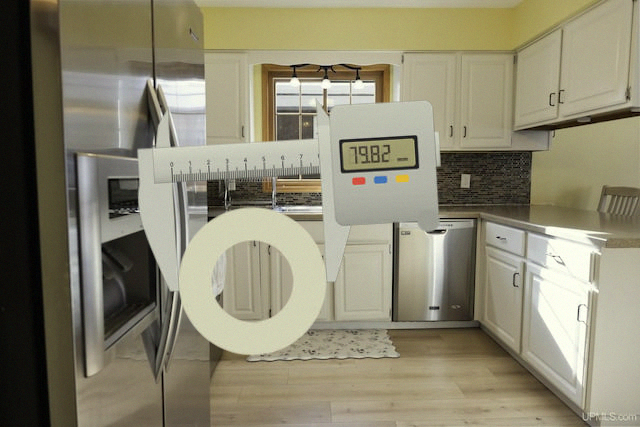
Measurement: 79.82 mm
